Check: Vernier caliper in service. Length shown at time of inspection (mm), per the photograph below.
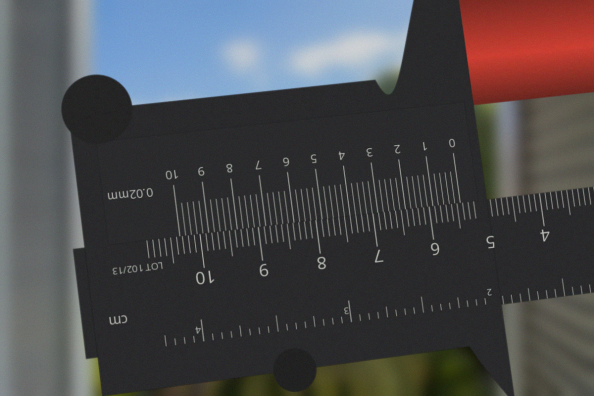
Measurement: 54.4 mm
